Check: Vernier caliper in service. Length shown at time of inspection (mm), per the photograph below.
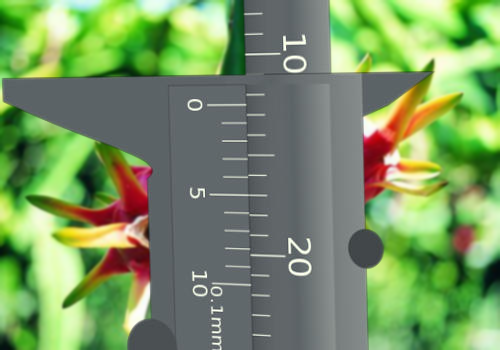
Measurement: 12.5 mm
